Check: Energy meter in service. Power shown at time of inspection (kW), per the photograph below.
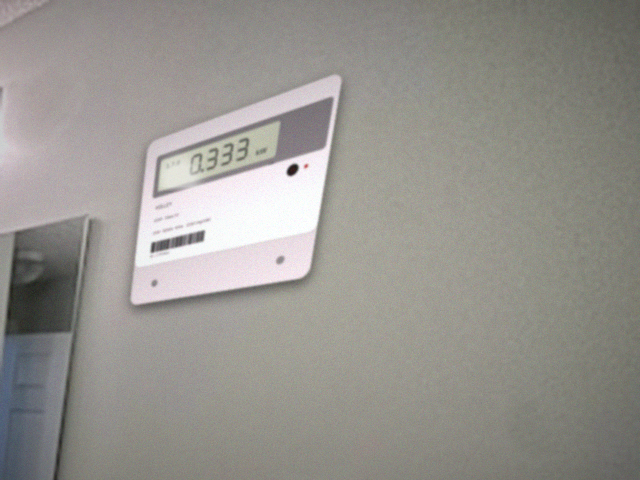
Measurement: 0.333 kW
